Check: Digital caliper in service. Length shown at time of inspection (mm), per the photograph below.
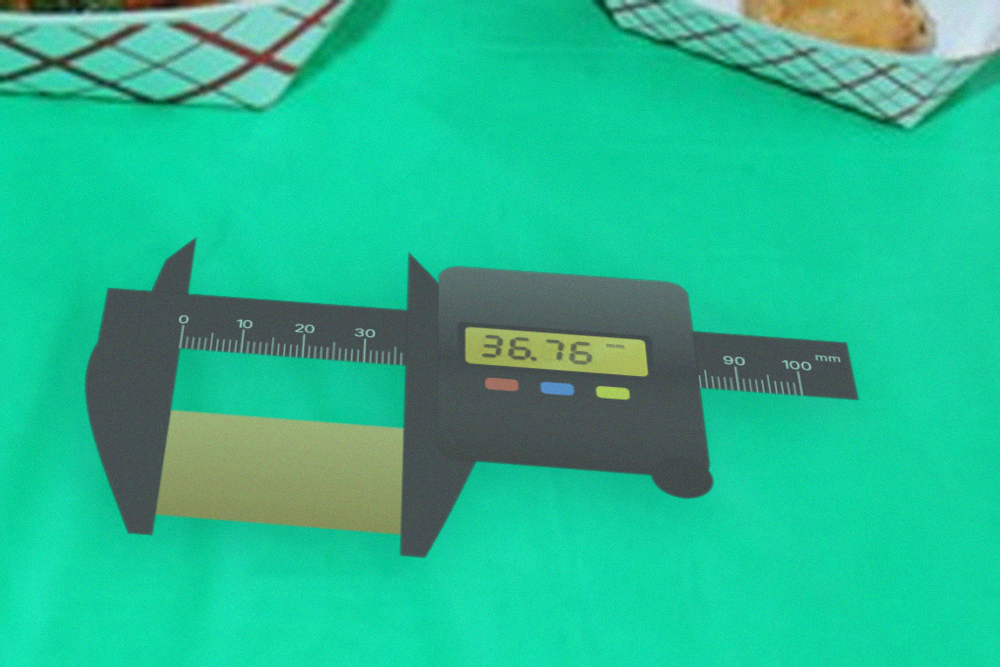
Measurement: 36.76 mm
